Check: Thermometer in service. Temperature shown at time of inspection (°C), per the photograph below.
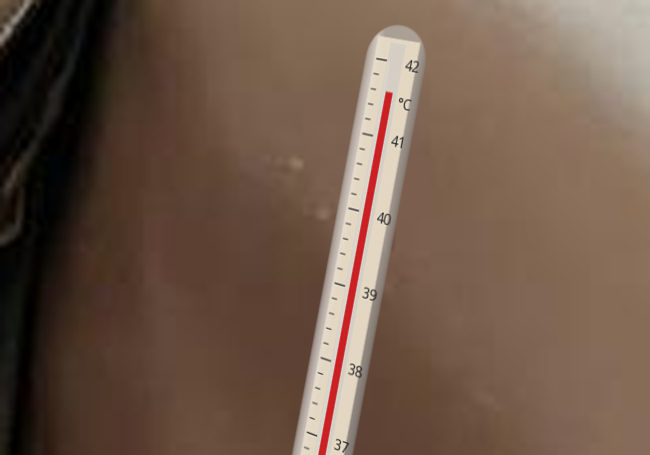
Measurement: 41.6 °C
